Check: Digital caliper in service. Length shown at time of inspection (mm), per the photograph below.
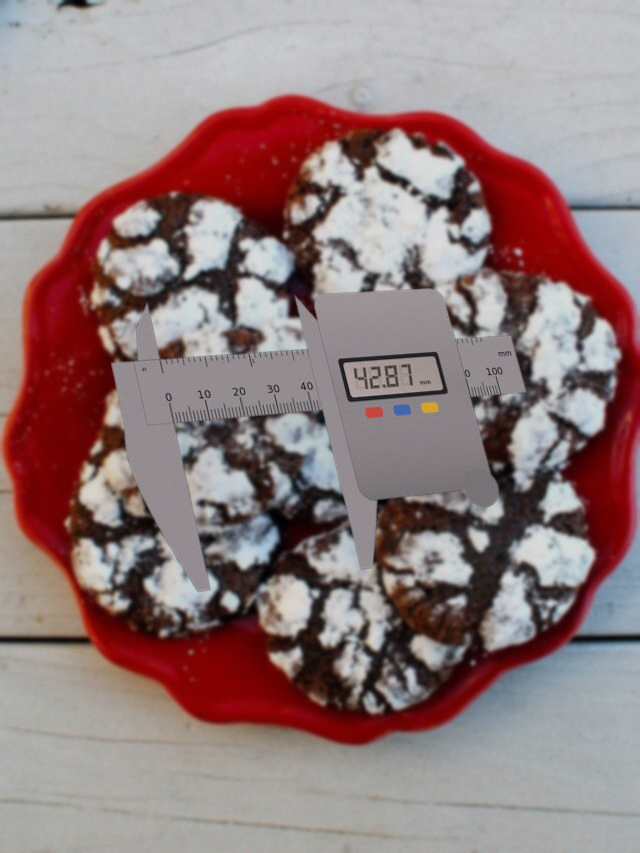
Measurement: 42.87 mm
